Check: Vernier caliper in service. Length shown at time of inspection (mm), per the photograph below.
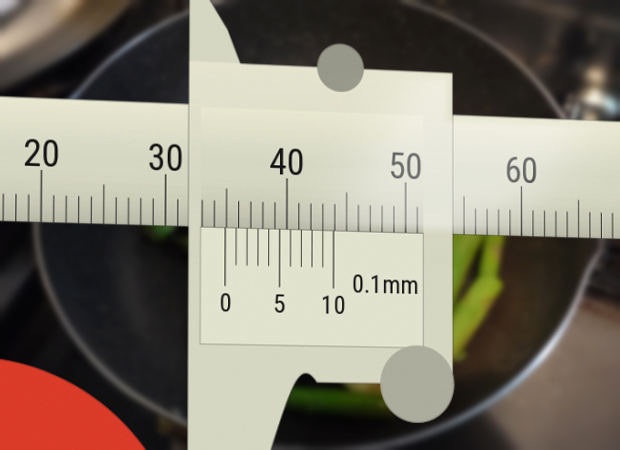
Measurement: 34.9 mm
